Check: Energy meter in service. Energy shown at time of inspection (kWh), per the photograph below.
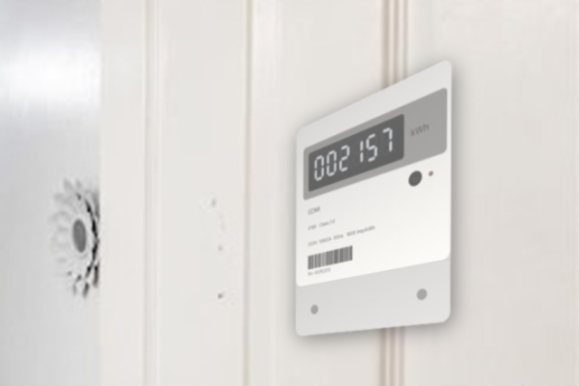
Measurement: 2157 kWh
